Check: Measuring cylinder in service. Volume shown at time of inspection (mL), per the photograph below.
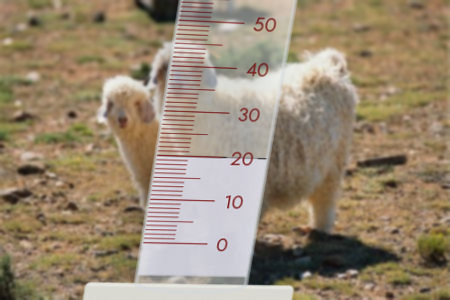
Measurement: 20 mL
